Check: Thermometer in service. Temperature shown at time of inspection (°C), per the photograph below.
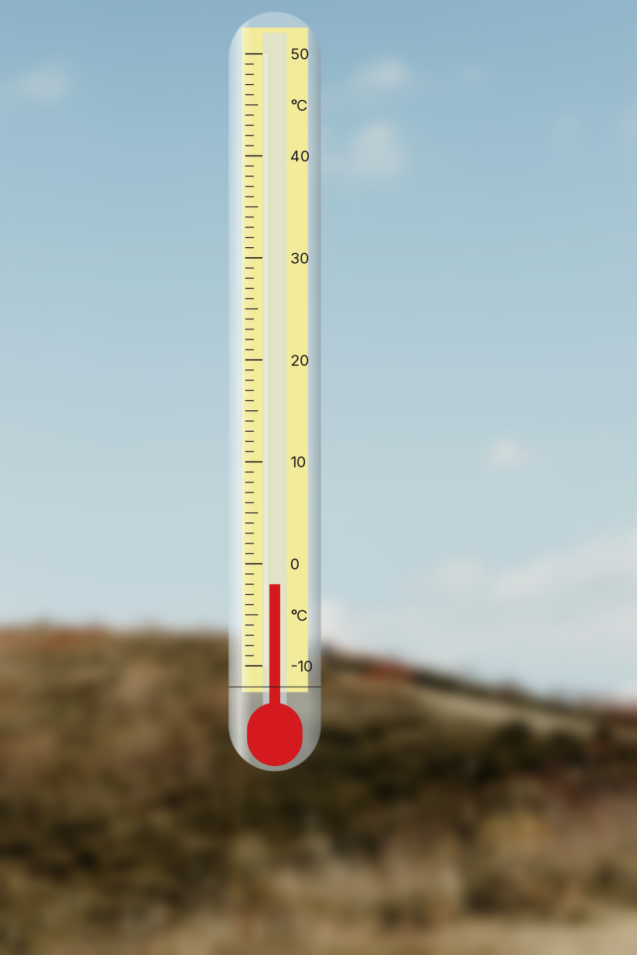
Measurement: -2 °C
